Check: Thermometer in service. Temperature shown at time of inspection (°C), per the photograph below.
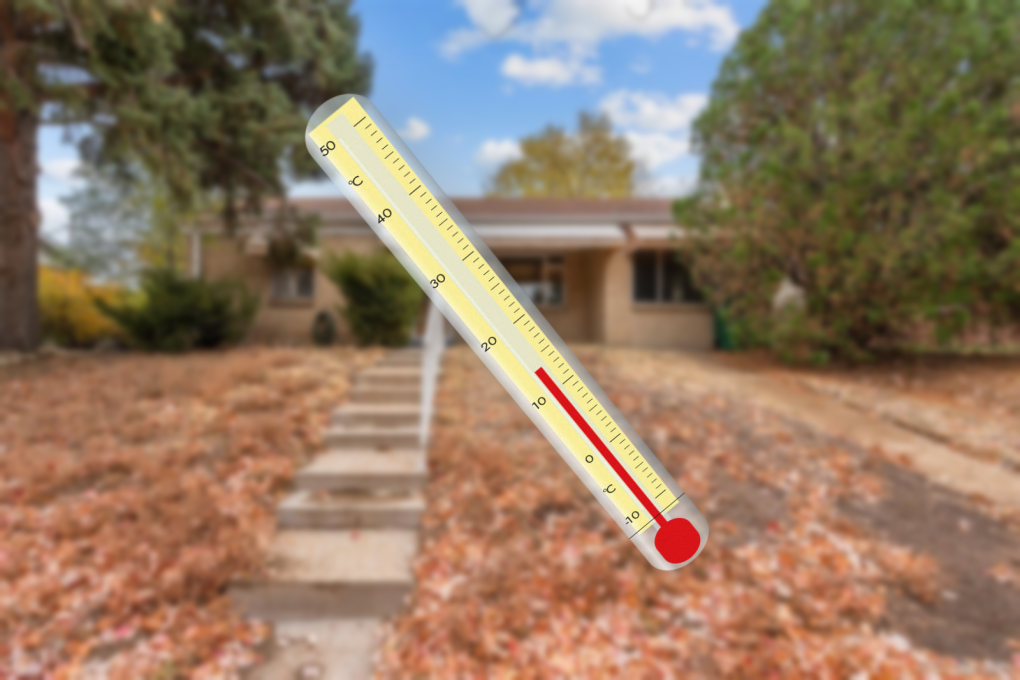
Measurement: 13.5 °C
